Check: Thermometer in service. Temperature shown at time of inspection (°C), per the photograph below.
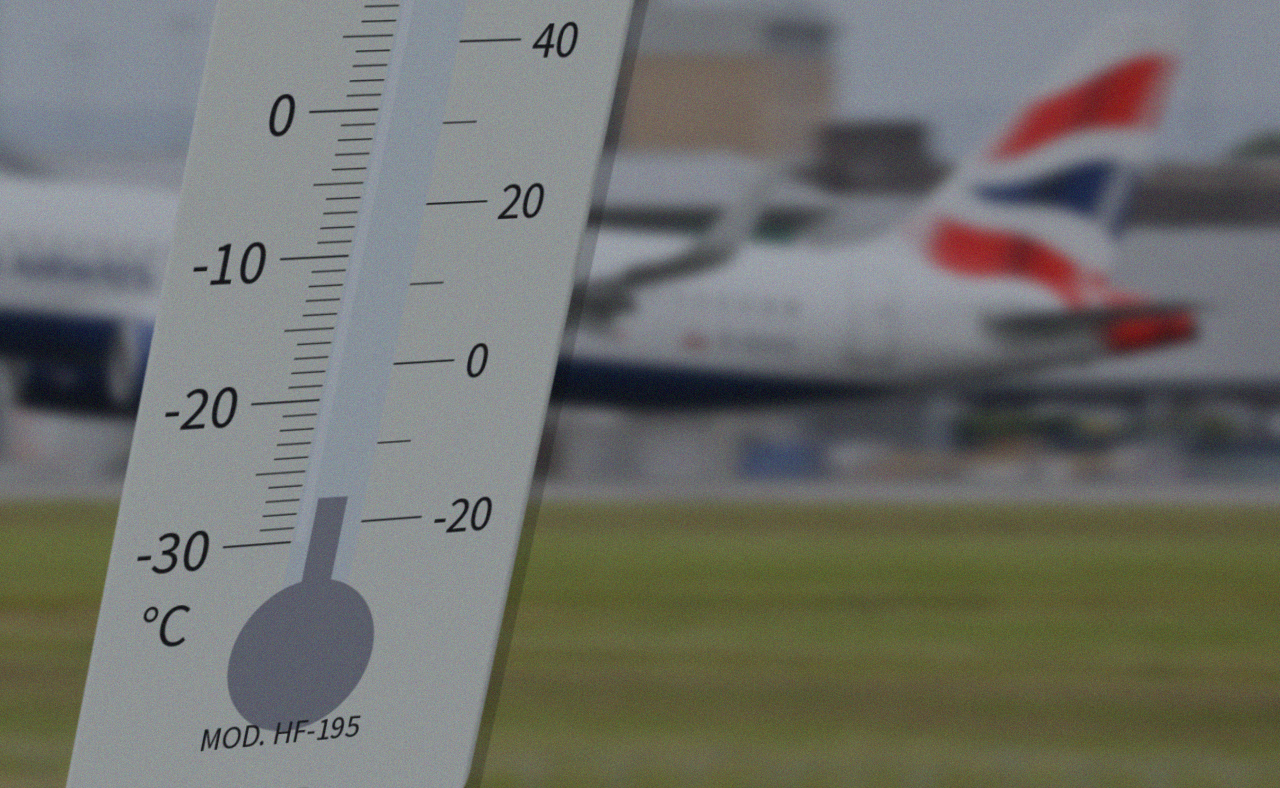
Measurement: -27 °C
